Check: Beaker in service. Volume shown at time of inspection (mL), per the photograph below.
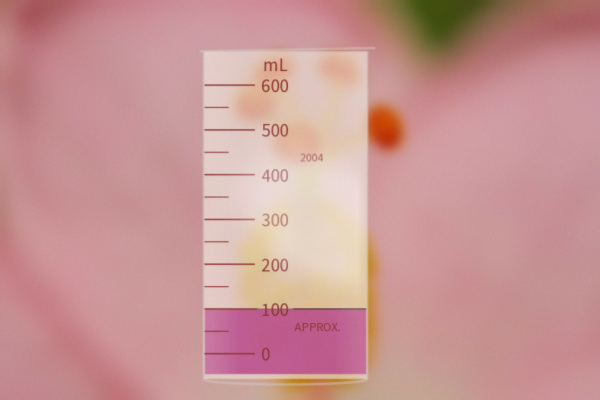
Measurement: 100 mL
